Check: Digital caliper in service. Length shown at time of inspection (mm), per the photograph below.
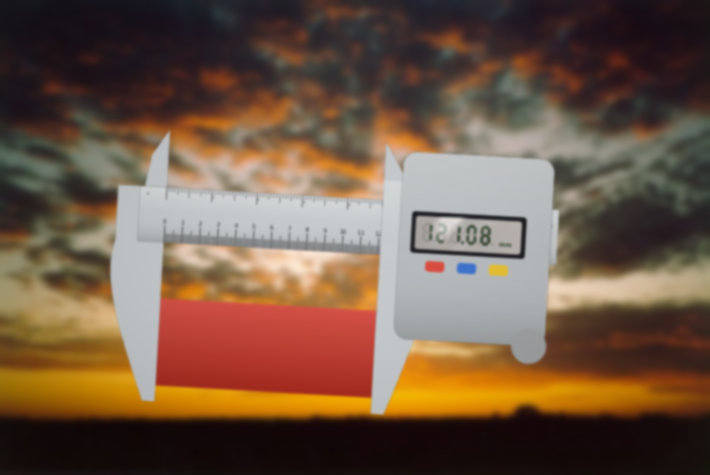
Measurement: 121.08 mm
